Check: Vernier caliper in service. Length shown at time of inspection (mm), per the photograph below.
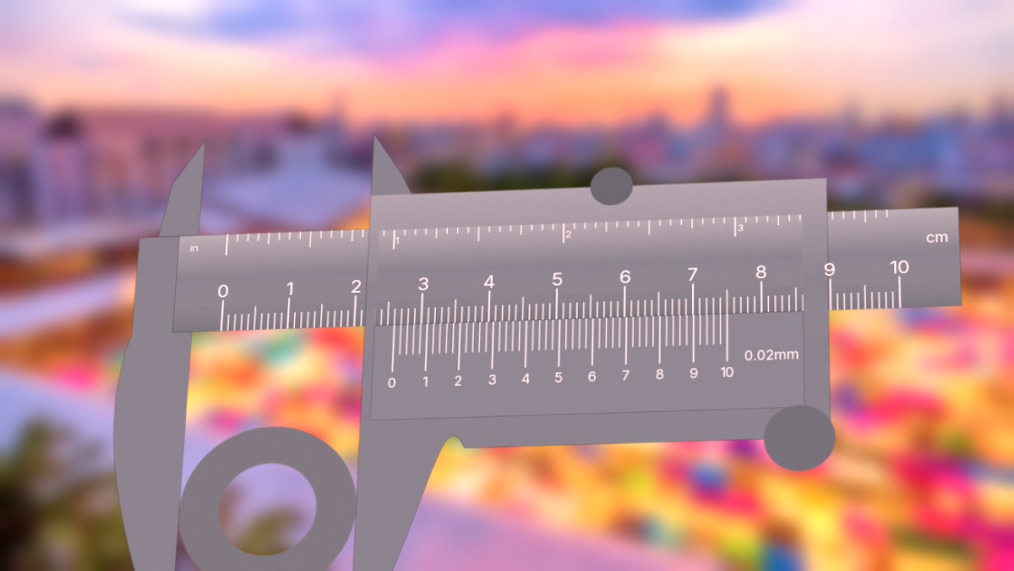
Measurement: 26.0 mm
